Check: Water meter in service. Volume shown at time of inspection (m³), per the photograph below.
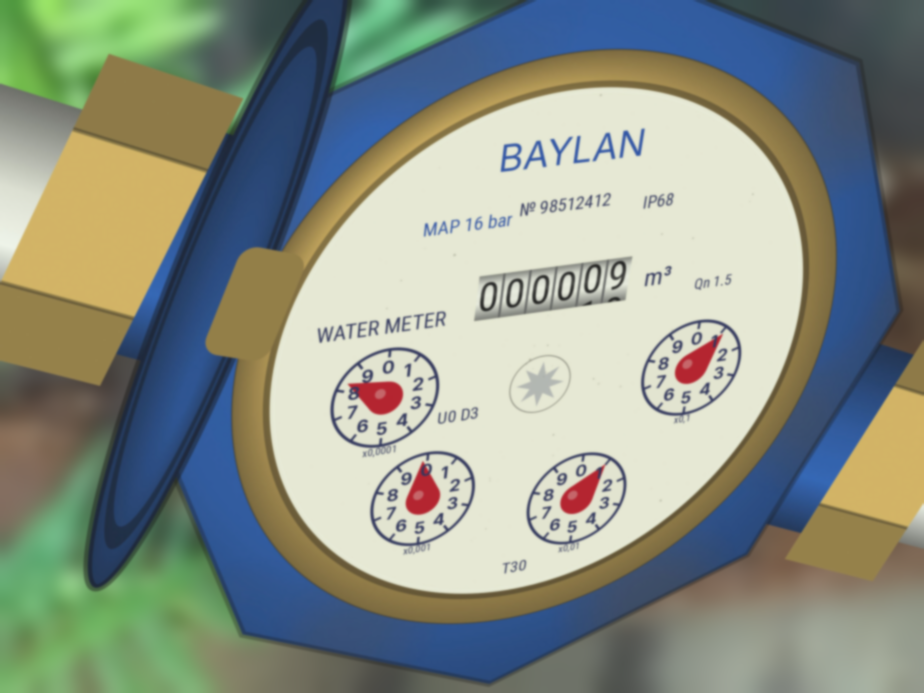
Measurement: 9.1098 m³
